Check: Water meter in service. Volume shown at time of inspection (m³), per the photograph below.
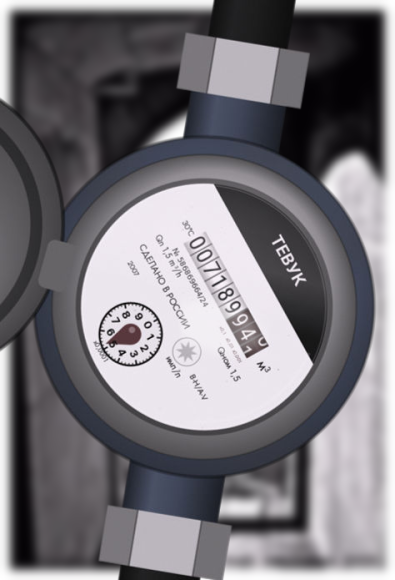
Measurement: 7189.9405 m³
